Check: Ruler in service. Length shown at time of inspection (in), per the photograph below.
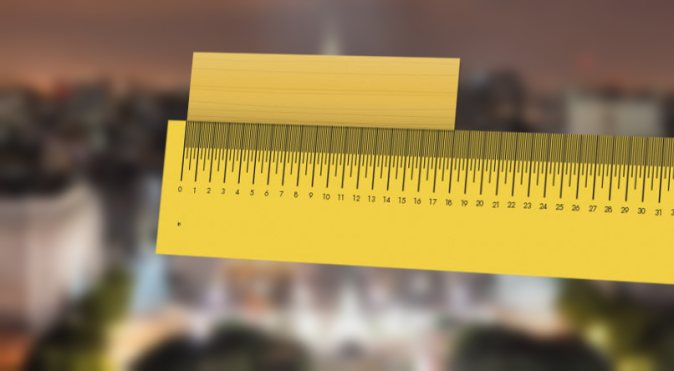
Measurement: 18 in
